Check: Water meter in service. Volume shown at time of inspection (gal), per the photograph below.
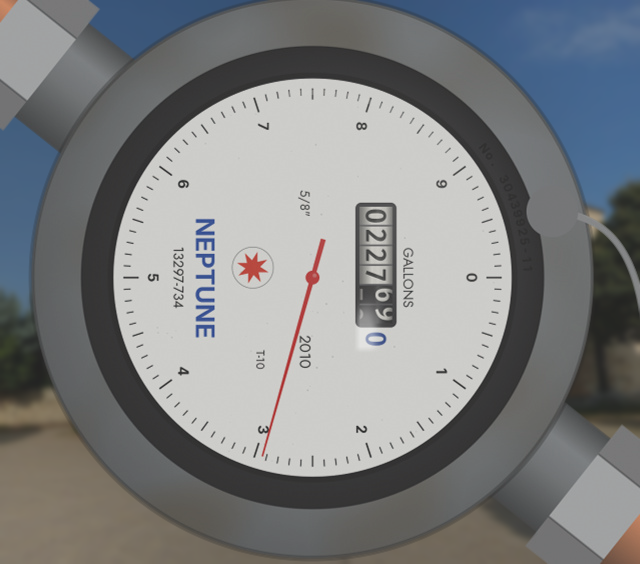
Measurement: 227692.9 gal
